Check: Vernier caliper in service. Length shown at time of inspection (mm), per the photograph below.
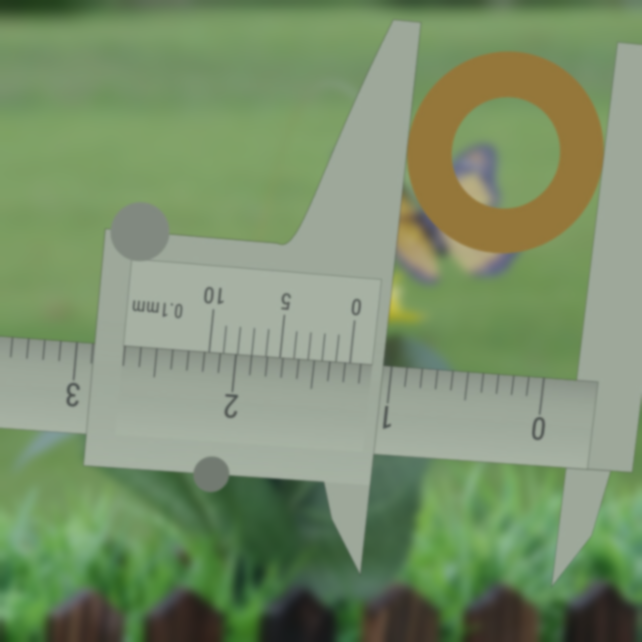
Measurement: 12.7 mm
